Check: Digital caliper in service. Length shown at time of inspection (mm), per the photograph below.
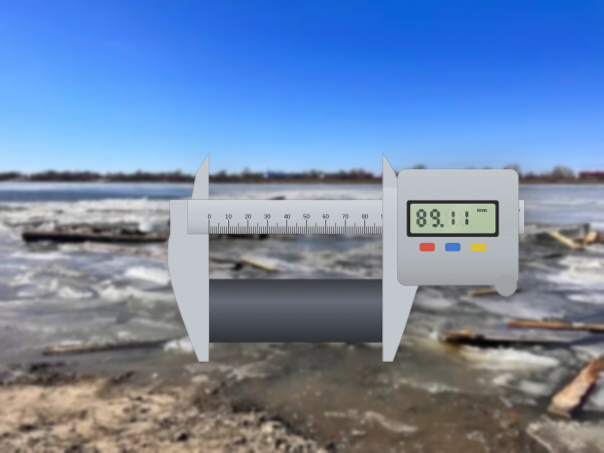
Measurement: 89.11 mm
